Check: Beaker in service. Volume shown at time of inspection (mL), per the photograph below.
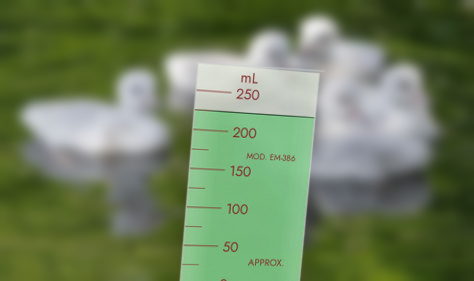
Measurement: 225 mL
